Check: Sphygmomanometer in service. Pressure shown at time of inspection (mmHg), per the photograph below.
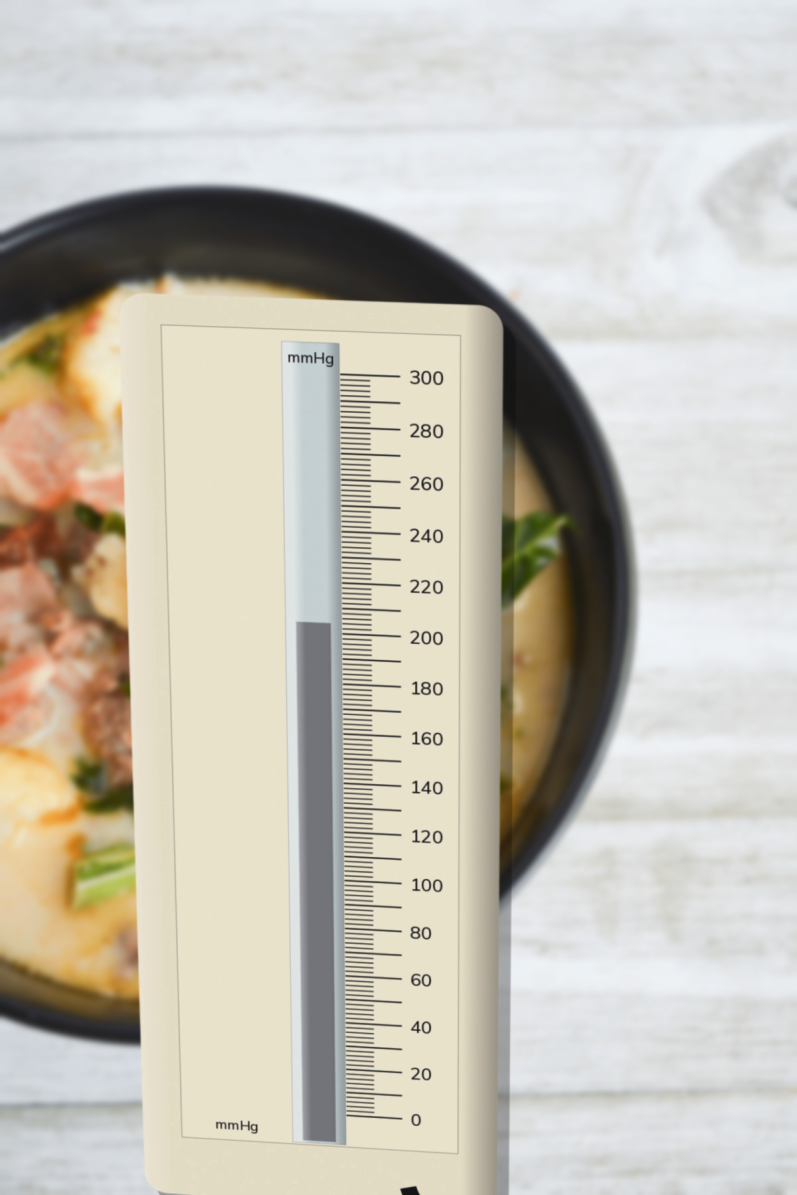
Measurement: 204 mmHg
